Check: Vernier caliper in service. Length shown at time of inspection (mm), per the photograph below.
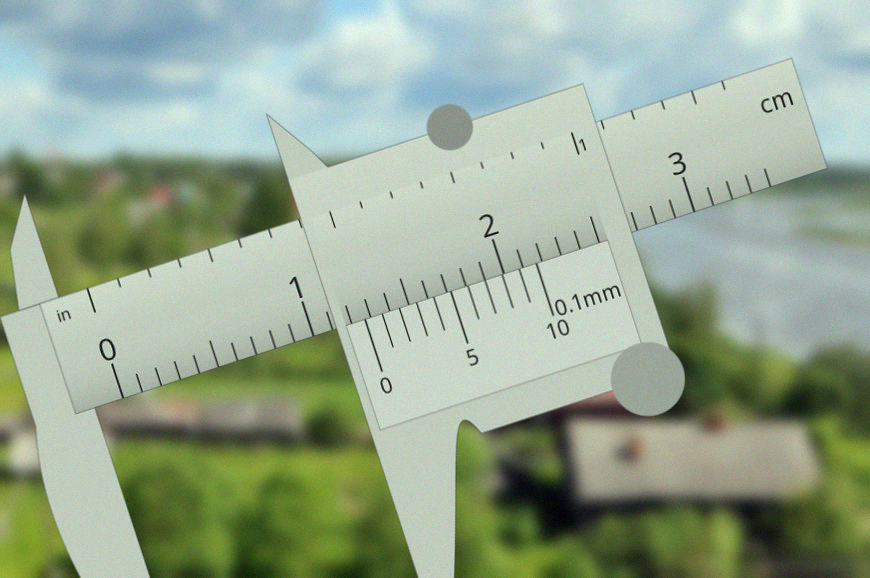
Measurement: 12.7 mm
